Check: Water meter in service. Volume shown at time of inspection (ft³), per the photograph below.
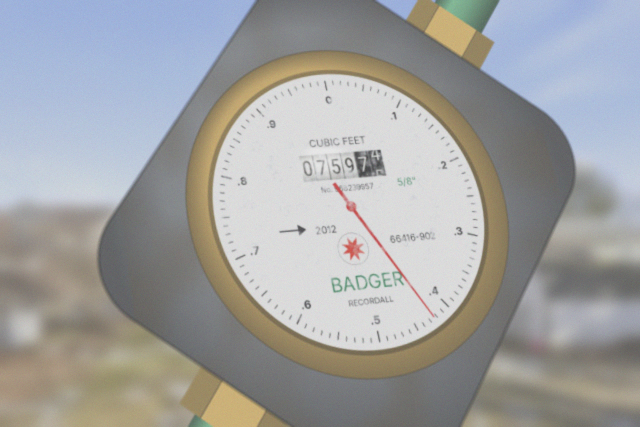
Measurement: 75974.42 ft³
